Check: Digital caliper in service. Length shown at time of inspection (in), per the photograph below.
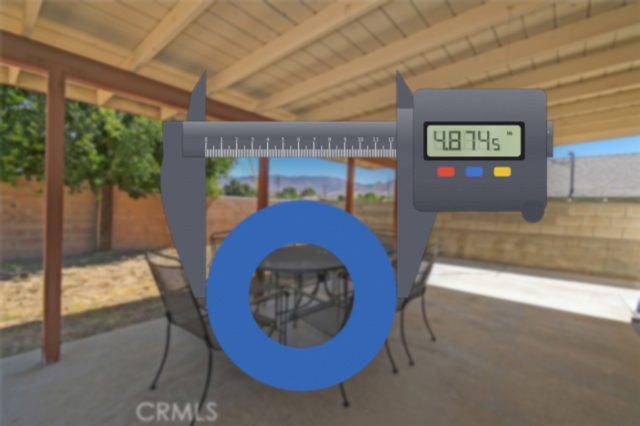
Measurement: 4.8745 in
